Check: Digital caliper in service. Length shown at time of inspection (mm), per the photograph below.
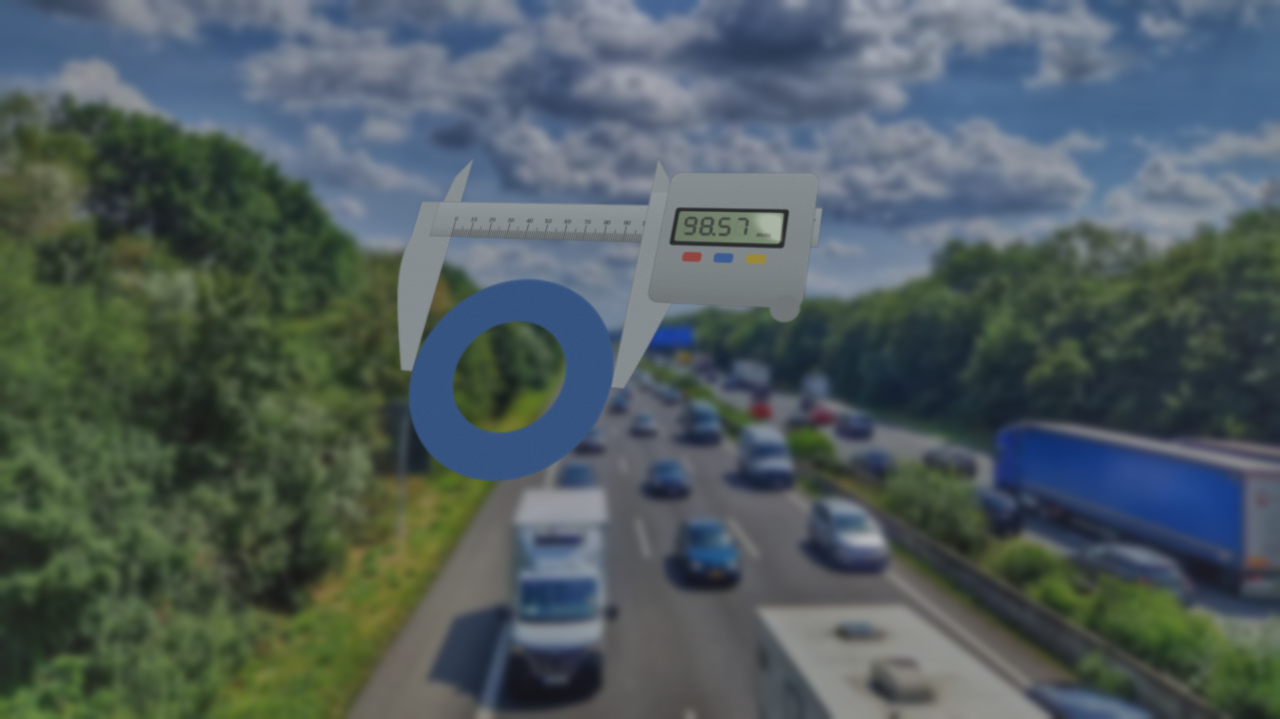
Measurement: 98.57 mm
